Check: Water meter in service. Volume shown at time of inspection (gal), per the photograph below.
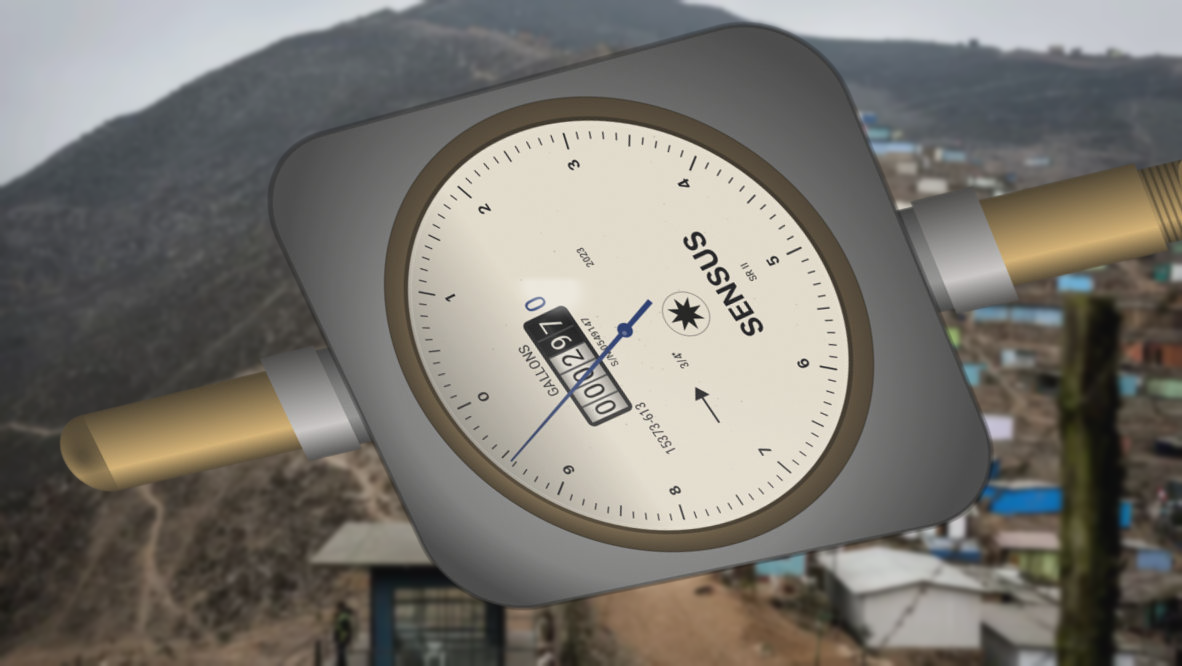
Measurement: 2969.4 gal
